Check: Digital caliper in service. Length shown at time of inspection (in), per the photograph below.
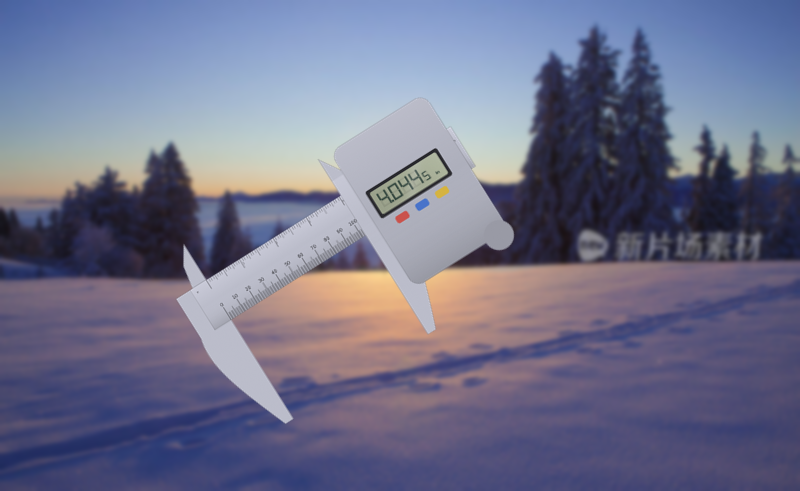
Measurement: 4.0445 in
